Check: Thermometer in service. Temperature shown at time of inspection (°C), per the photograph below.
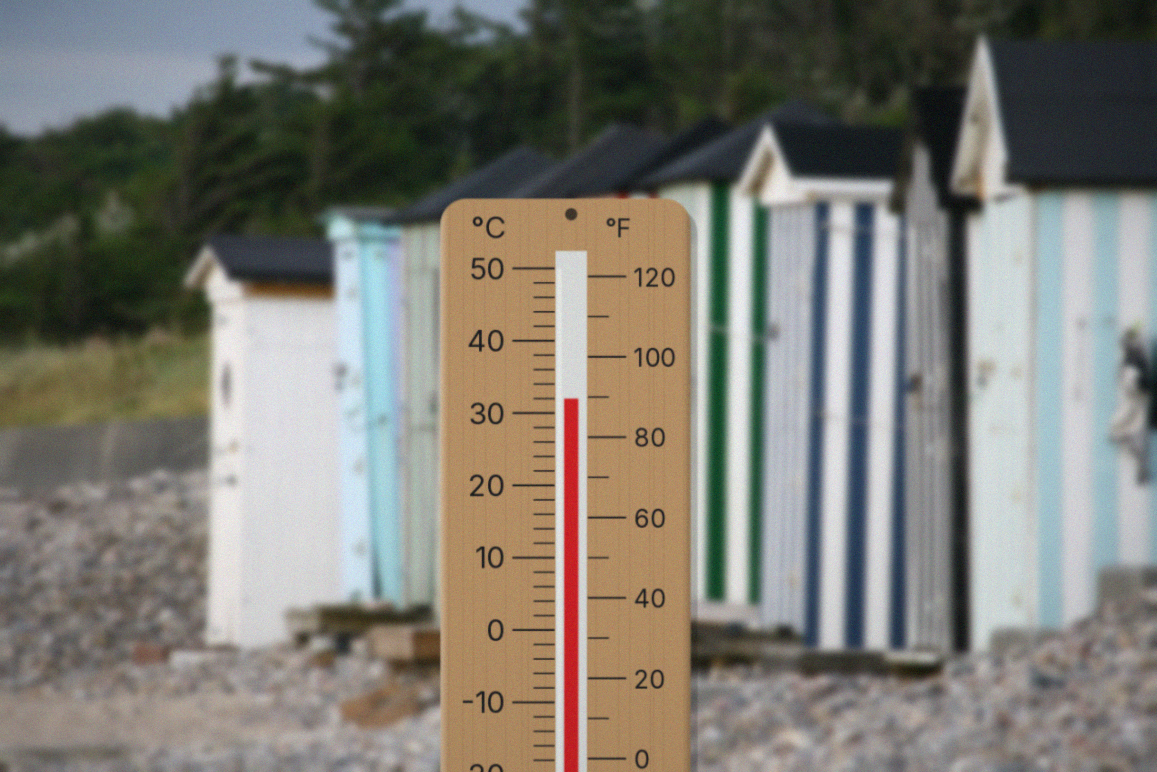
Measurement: 32 °C
